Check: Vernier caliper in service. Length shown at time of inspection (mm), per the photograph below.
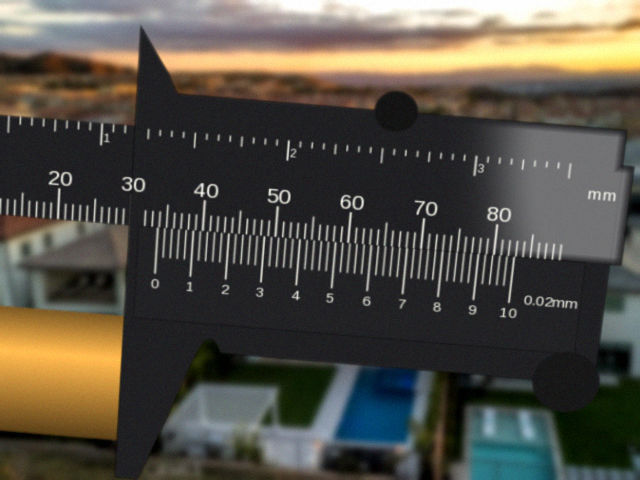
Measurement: 33.8 mm
